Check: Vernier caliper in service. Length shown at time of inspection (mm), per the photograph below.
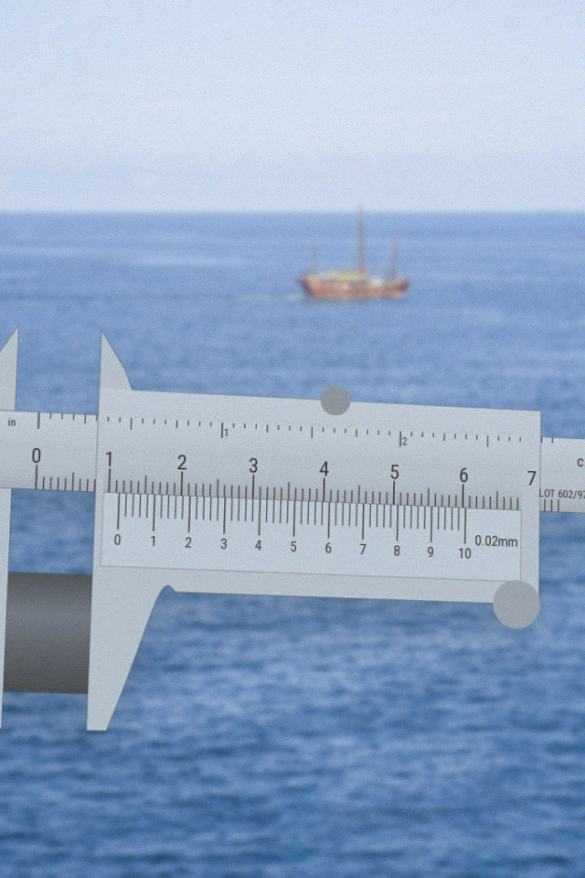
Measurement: 11.4 mm
